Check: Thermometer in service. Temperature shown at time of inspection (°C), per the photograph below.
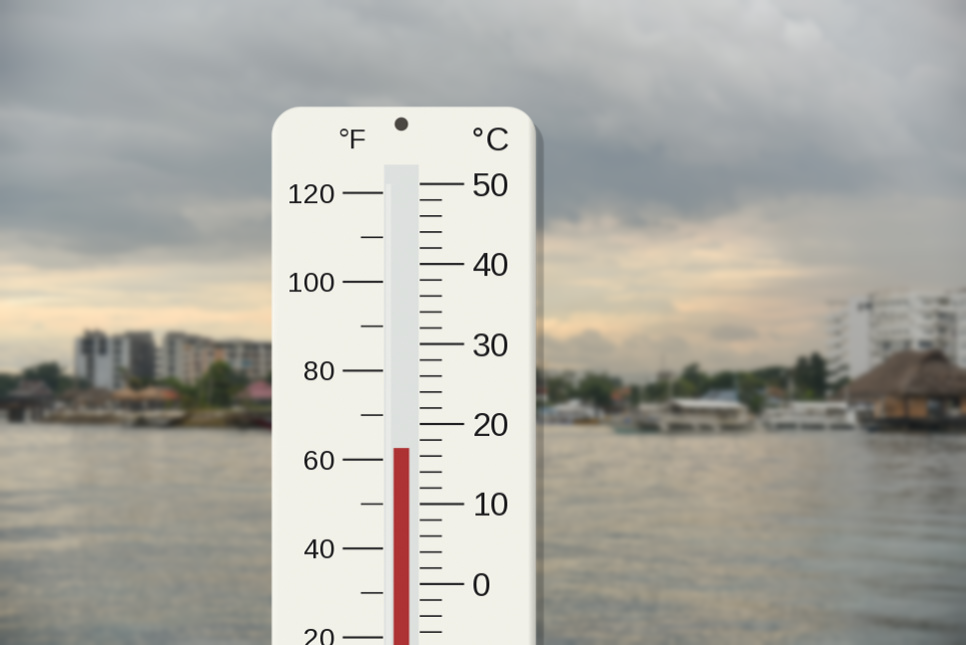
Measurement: 17 °C
